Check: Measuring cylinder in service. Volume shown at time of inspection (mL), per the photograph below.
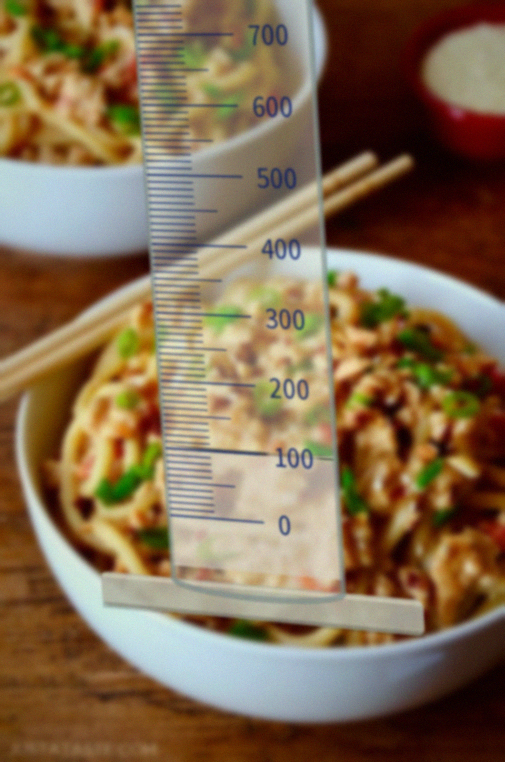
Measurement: 100 mL
